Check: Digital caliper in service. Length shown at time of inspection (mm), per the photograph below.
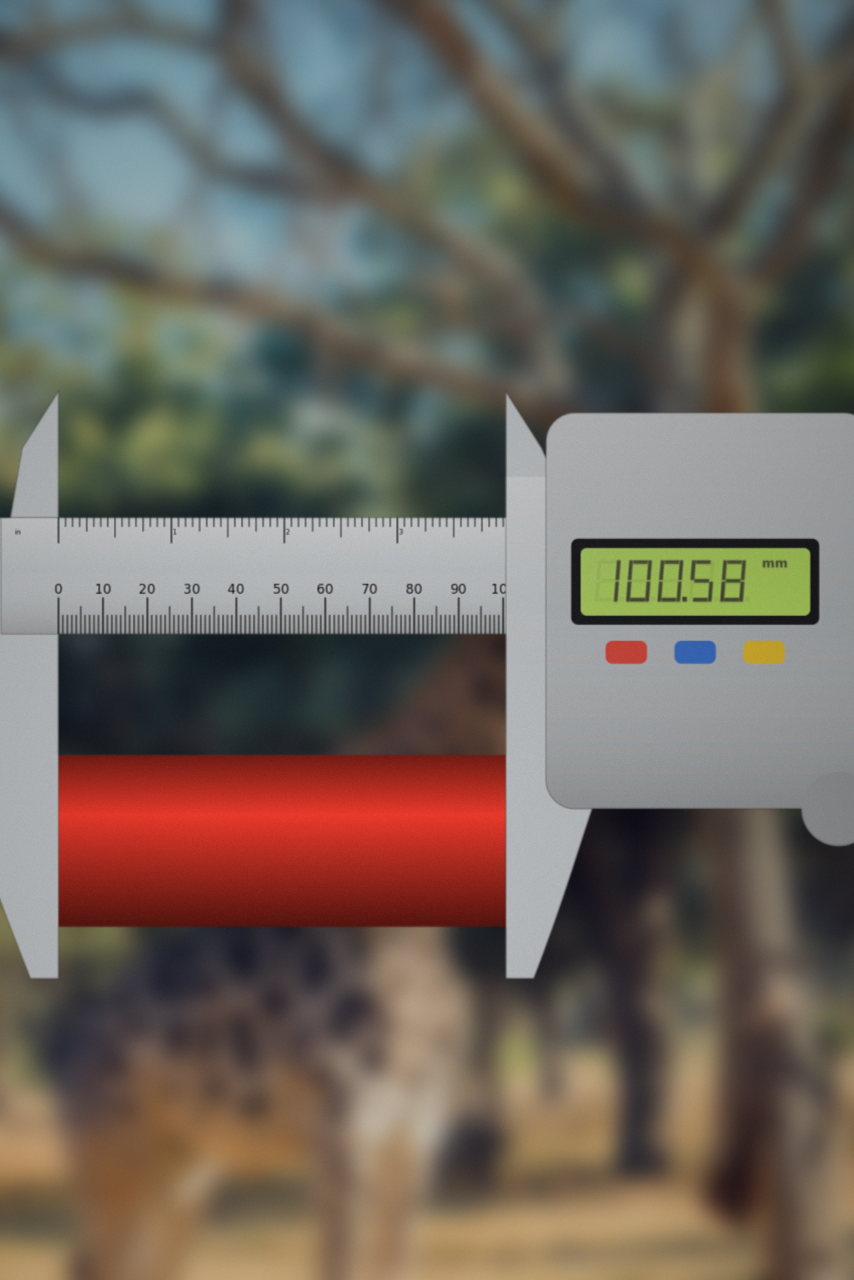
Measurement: 100.58 mm
